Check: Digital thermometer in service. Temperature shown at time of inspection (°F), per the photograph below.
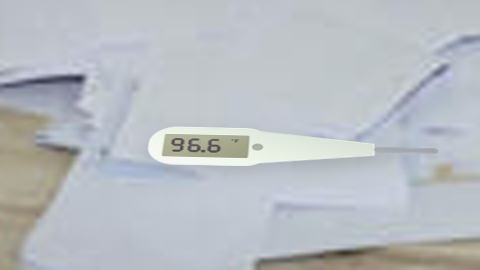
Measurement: 96.6 °F
